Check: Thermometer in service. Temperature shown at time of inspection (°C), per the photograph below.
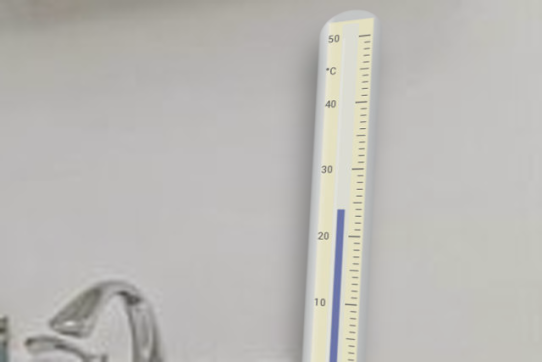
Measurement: 24 °C
